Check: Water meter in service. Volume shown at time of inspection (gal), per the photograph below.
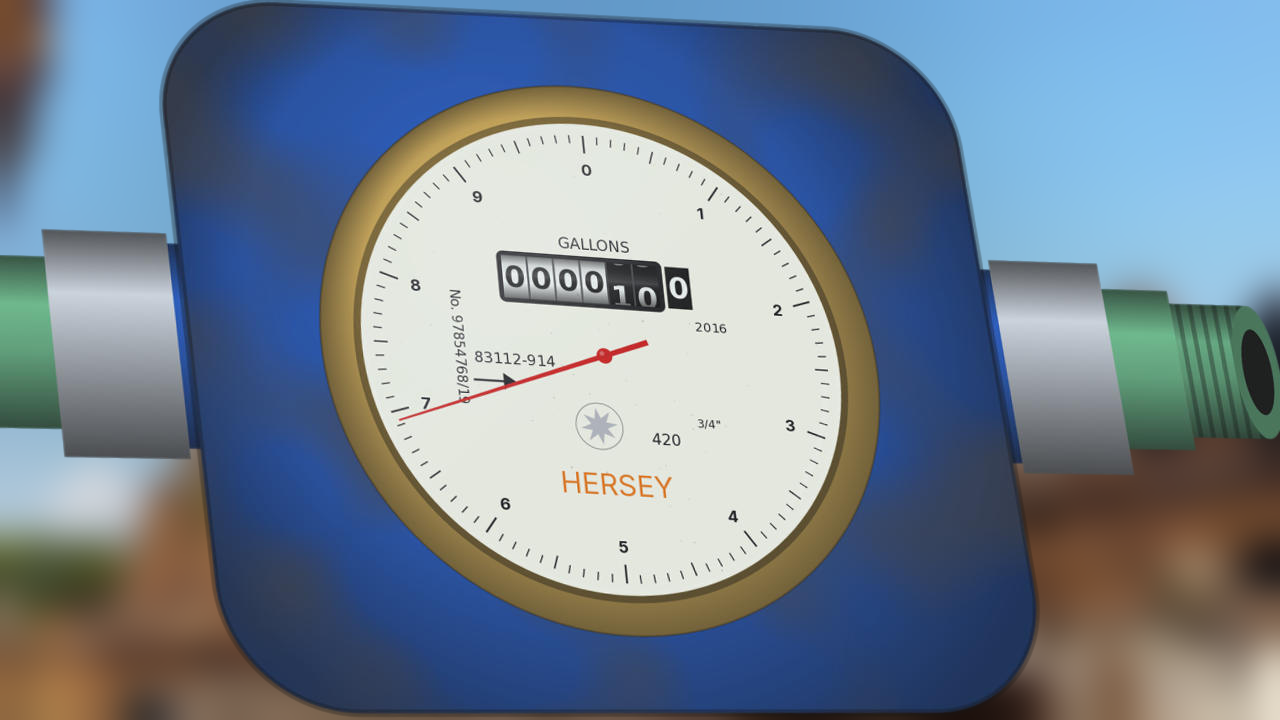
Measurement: 96.9 gal
